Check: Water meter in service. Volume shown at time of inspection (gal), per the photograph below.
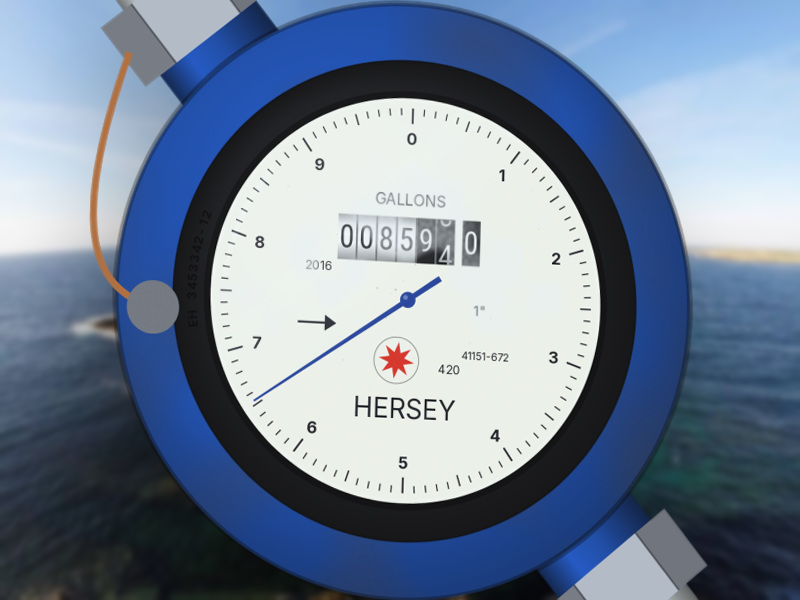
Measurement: 85936.5 gal
